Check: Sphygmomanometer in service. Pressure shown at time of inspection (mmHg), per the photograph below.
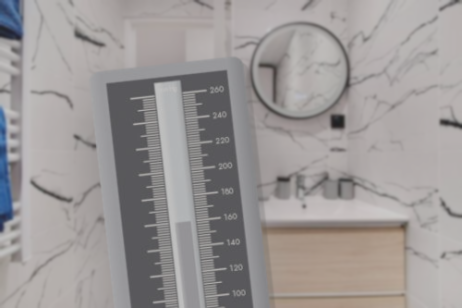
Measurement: 160 mmHg
